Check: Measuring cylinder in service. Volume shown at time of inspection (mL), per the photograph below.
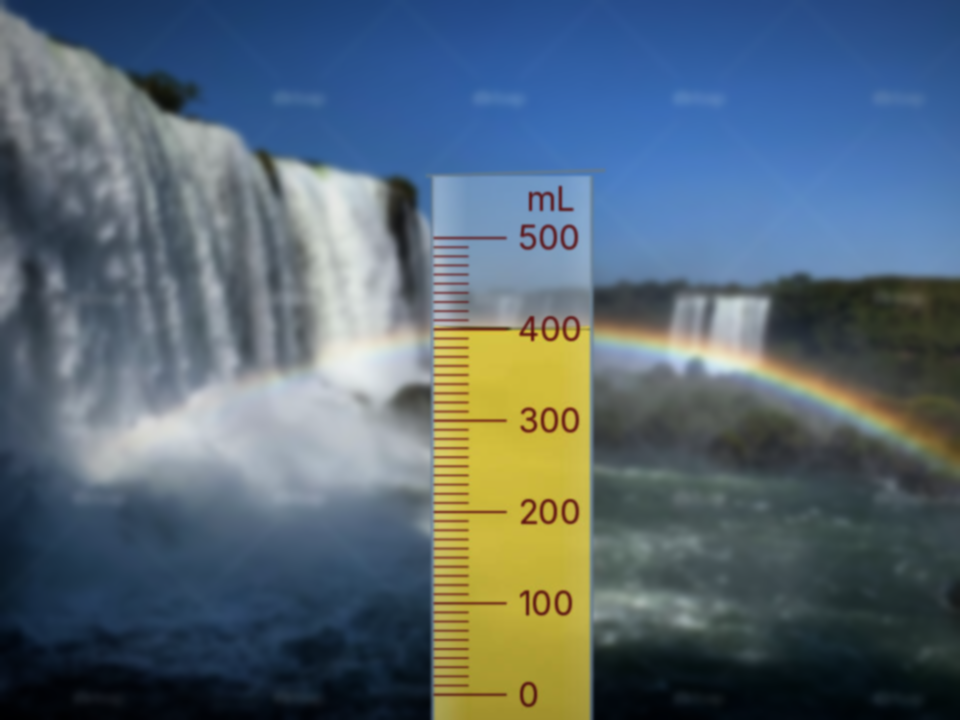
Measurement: 400 mL
